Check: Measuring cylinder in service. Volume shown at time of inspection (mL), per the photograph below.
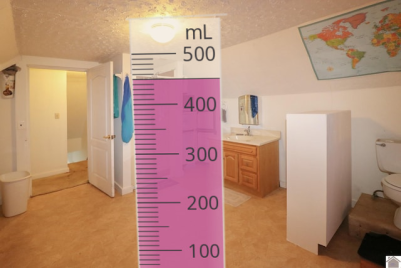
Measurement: 450 mL
